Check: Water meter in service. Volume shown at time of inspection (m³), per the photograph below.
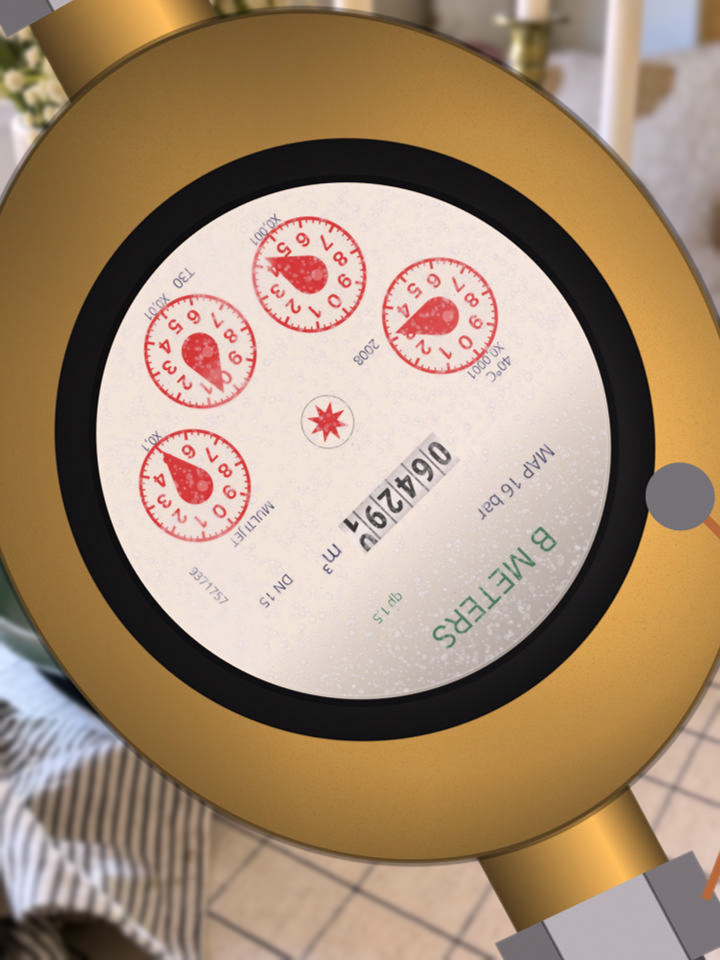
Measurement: 64290.5043 m³
